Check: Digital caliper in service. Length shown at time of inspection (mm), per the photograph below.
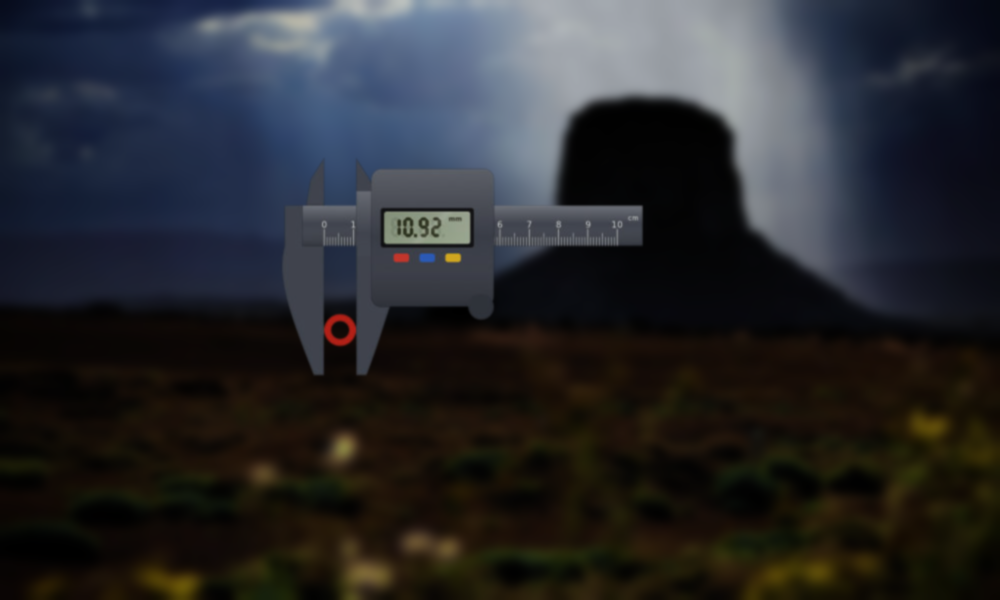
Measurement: 10.92 mm
